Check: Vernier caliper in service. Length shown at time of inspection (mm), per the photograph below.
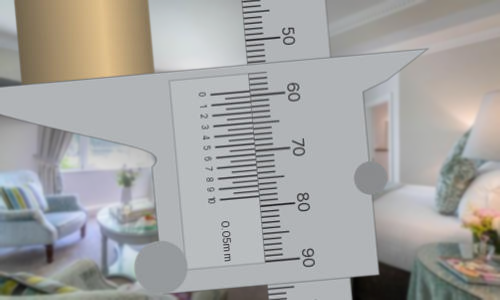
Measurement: 59.2 mm
